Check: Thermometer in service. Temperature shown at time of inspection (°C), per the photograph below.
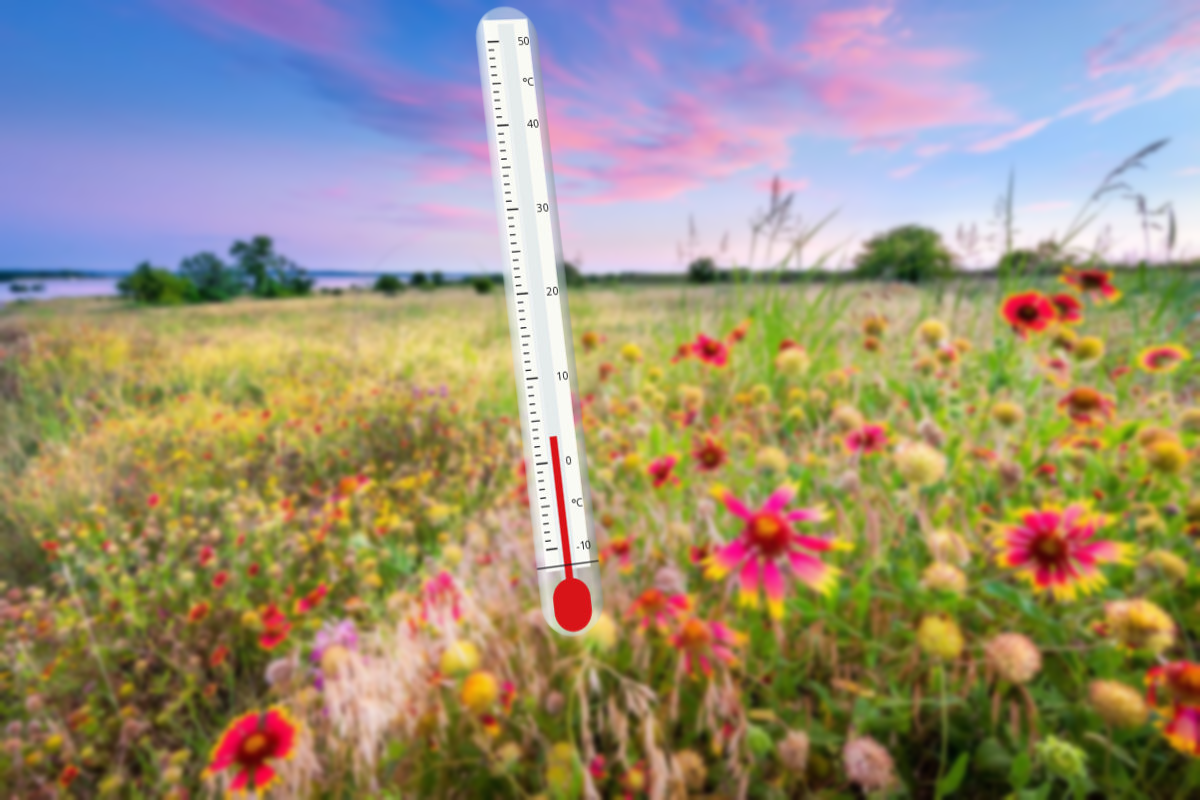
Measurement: 3 °C
